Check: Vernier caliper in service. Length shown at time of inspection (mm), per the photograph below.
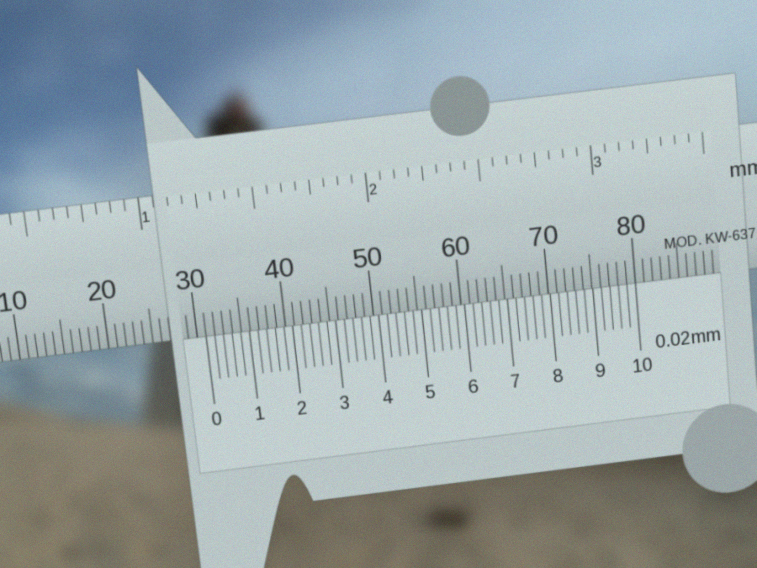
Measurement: 31.0 mm
